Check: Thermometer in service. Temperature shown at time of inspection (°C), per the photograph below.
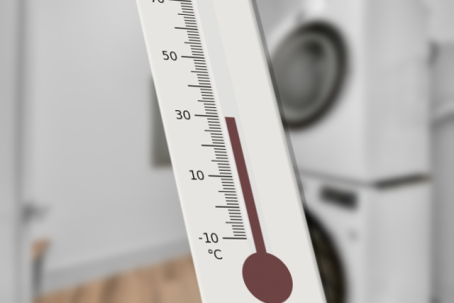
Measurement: 30 °C
